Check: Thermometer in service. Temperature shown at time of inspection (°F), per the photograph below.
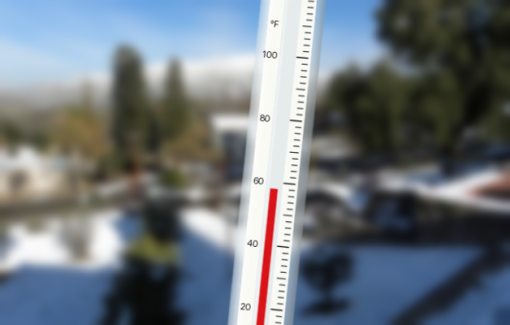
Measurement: 58 °F
